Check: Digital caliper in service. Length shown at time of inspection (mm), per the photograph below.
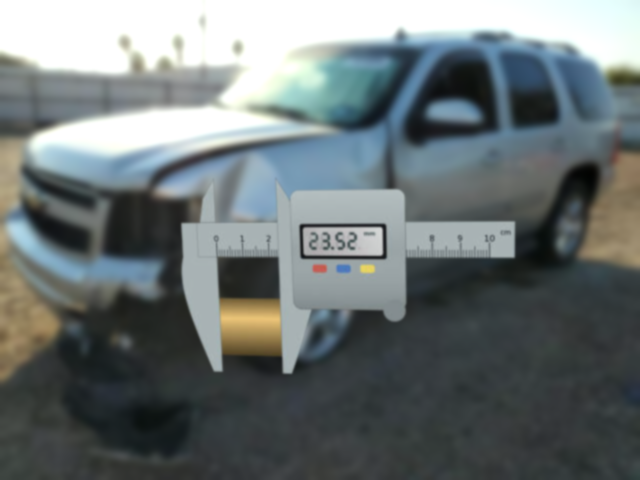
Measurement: 23.52 mm
